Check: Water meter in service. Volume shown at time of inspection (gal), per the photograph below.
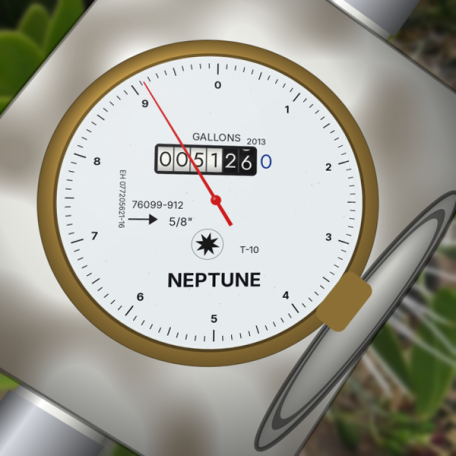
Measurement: 51259.1 gal
